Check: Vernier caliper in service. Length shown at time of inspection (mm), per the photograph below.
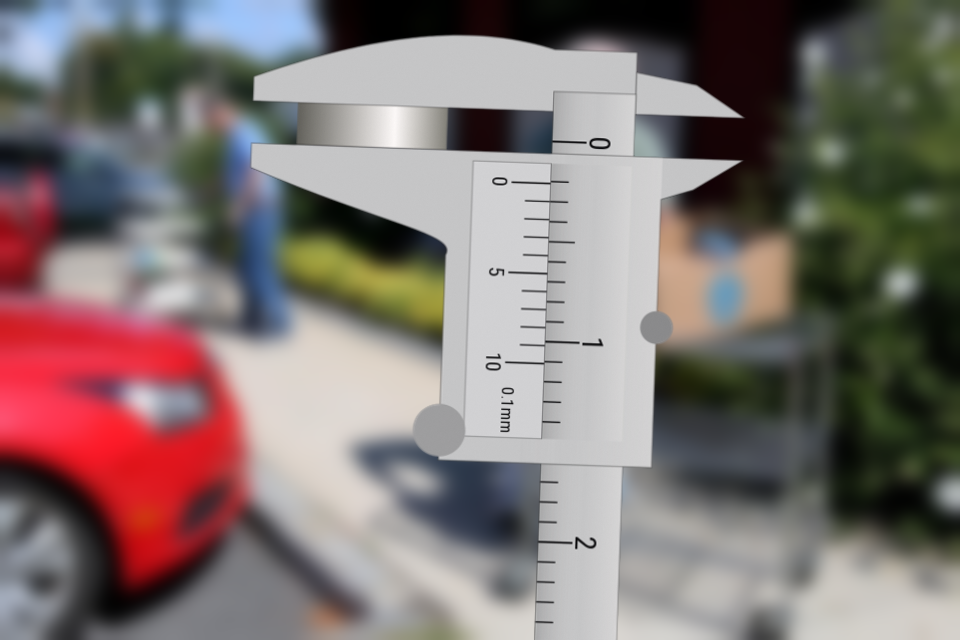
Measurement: 2.1 mm
